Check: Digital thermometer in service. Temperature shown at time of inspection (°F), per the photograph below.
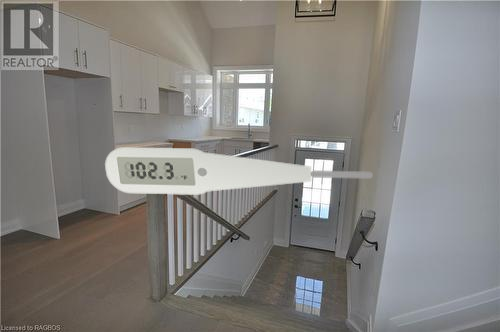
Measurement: 102.3 °F
